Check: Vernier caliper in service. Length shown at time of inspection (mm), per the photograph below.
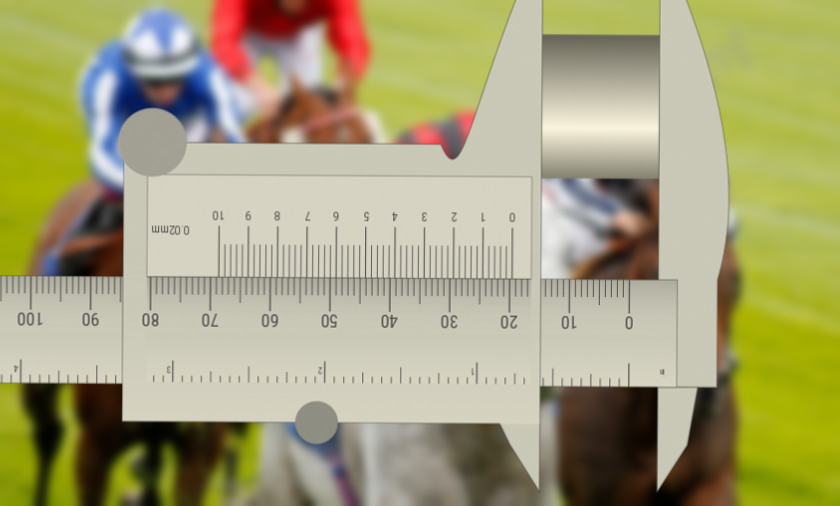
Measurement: 19.6 mm
